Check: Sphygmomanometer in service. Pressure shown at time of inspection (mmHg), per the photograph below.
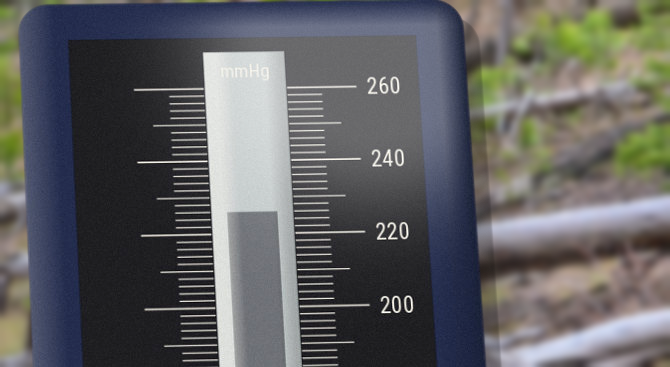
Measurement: 226 mmHg
